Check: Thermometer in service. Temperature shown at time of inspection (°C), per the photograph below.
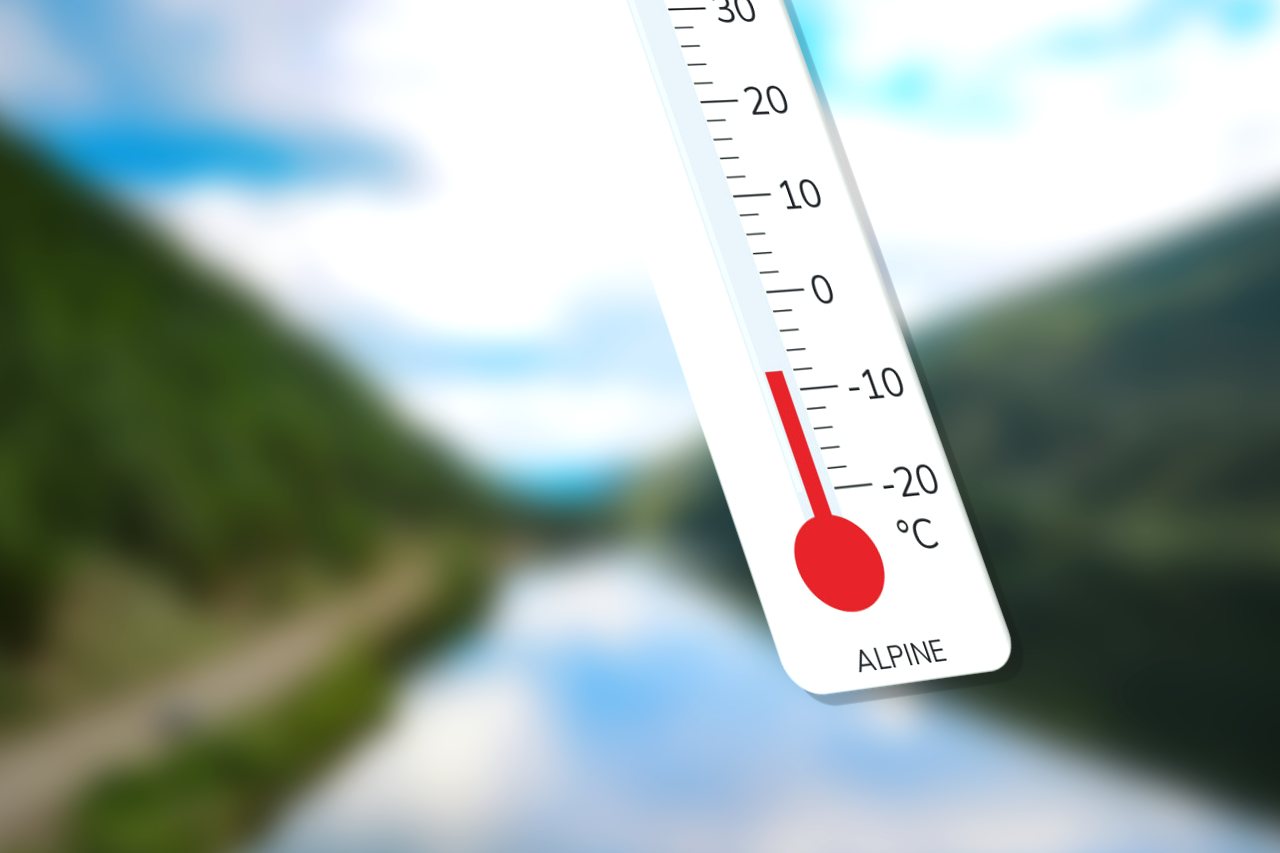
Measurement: -8 °C
